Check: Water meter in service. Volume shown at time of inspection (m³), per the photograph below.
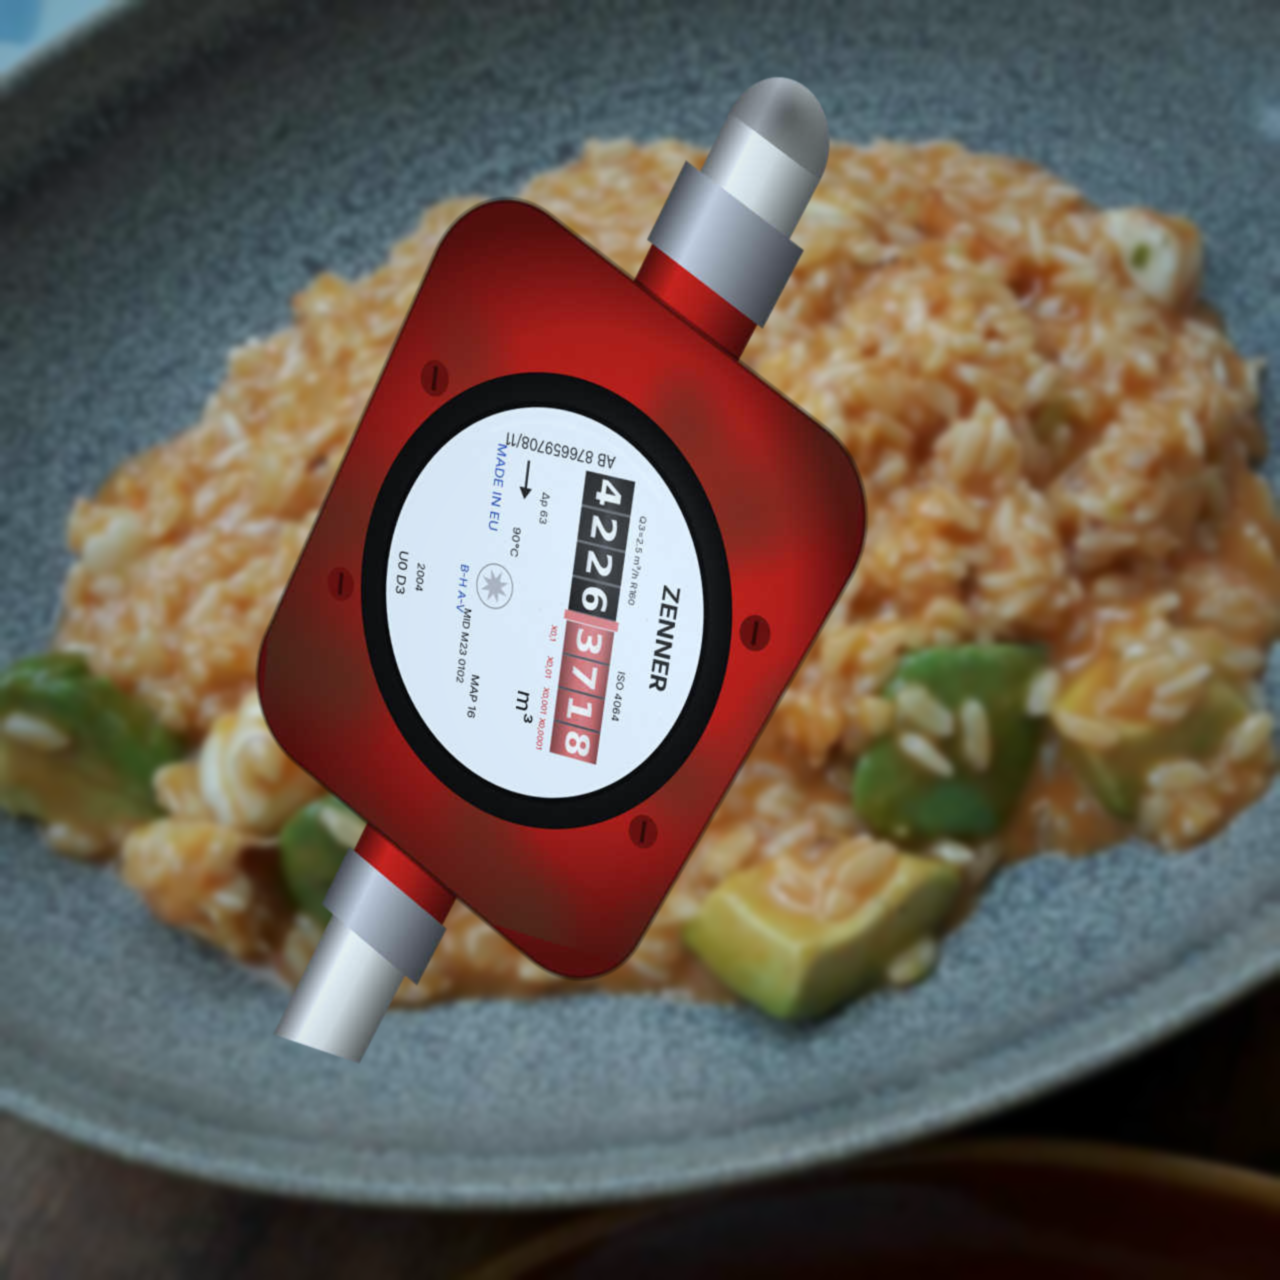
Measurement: 4226.3718 m³
